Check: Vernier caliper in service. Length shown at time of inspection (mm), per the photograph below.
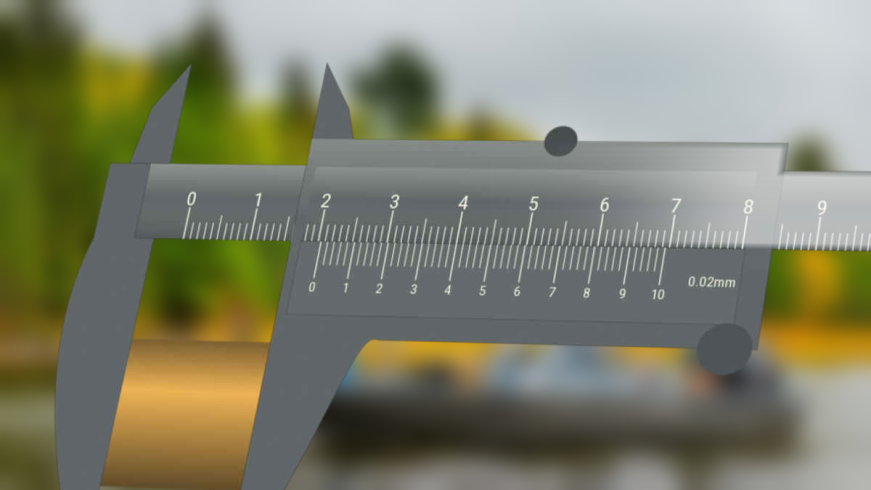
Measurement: 20.4 mm
